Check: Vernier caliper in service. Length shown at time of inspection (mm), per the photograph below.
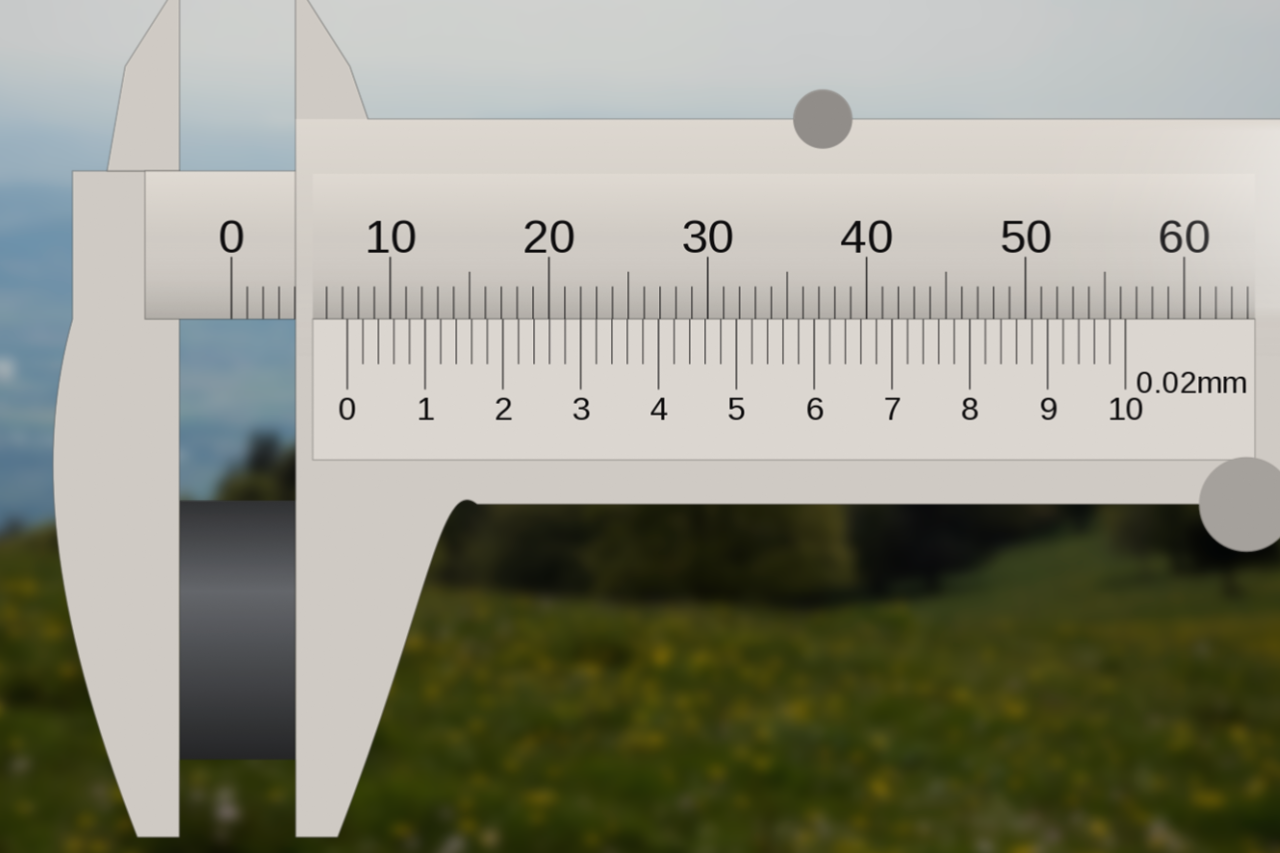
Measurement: 7.3 mm
